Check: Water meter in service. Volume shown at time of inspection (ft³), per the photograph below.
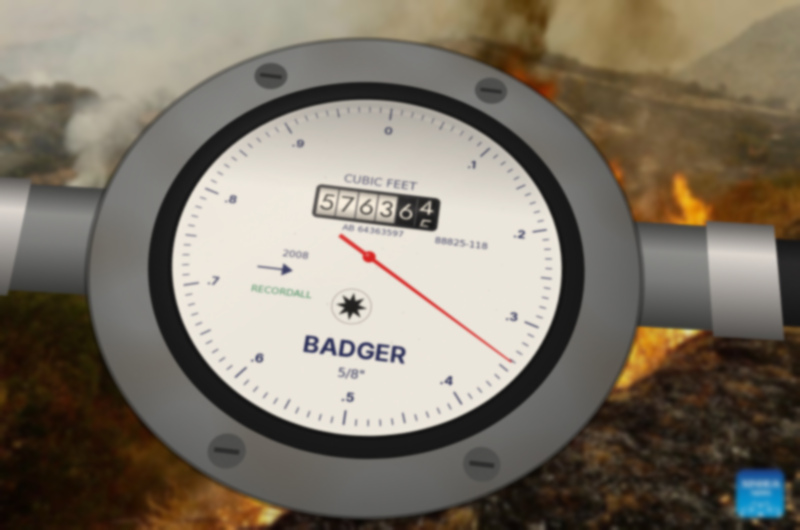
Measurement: 576364.34 ft³
